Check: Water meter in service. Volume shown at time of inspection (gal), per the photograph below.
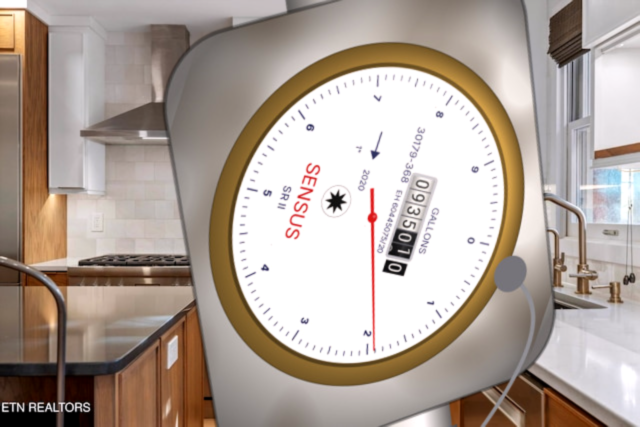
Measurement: 935011.9 gal
